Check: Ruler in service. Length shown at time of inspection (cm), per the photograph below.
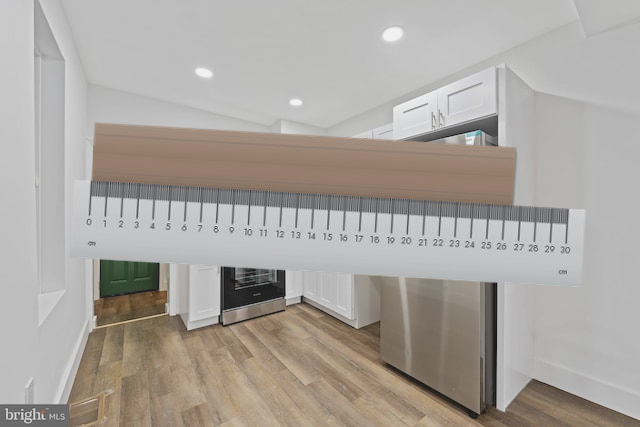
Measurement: 26.5 cm
